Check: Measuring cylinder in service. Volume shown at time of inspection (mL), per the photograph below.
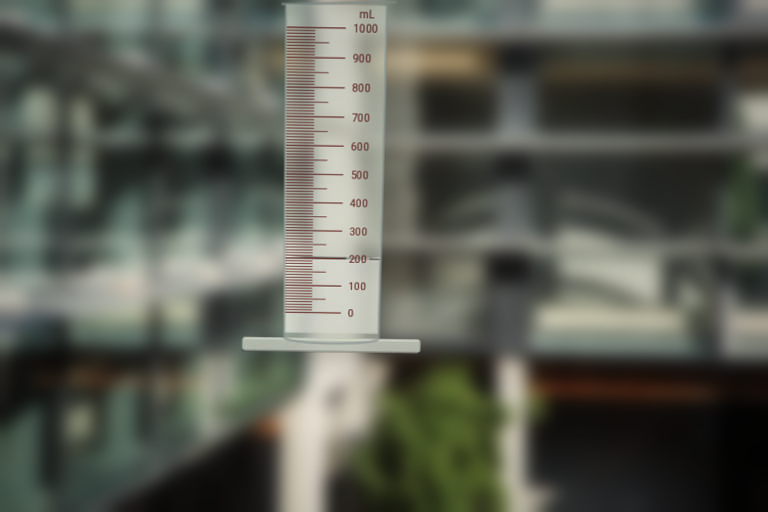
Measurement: 200 mL
